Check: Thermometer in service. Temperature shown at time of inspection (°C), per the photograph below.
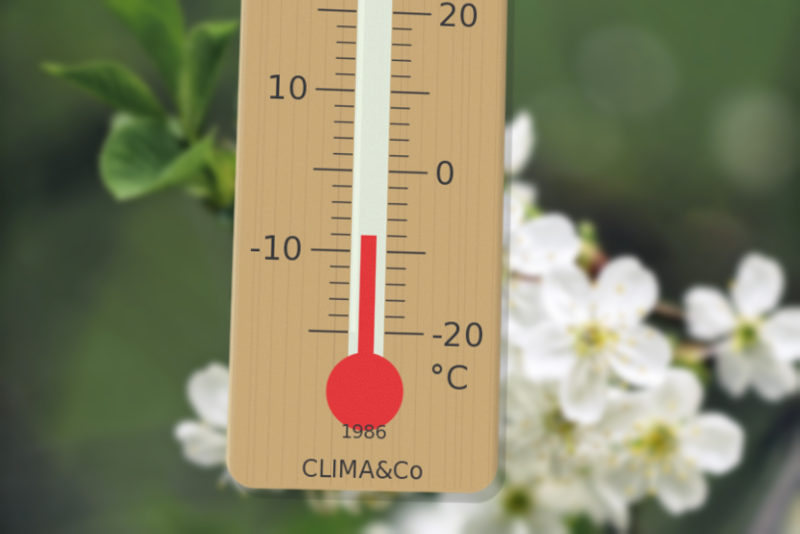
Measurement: -8 °C
